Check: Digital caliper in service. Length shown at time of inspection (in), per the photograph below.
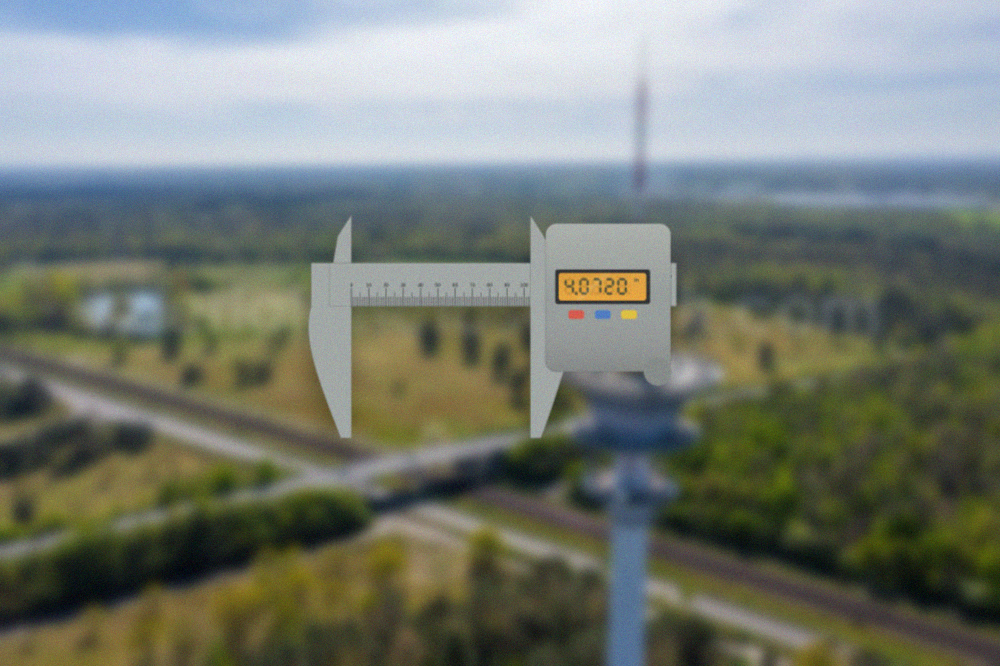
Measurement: 4.0720 in
